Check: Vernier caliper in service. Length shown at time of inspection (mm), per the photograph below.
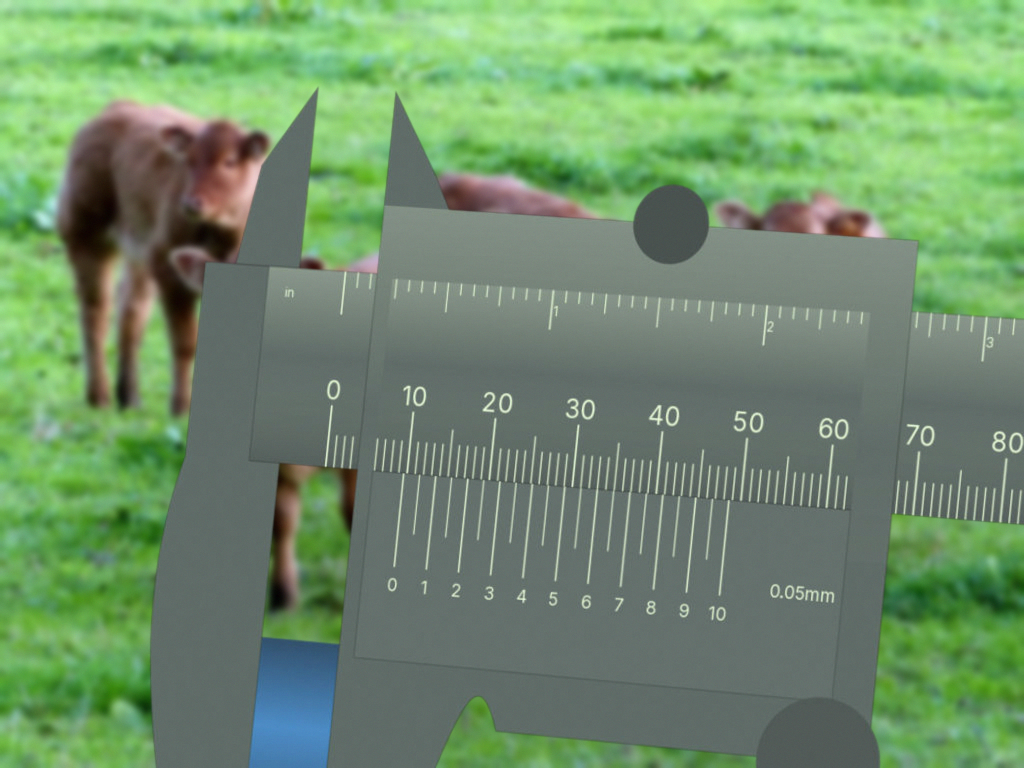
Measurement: 9.6 mm
